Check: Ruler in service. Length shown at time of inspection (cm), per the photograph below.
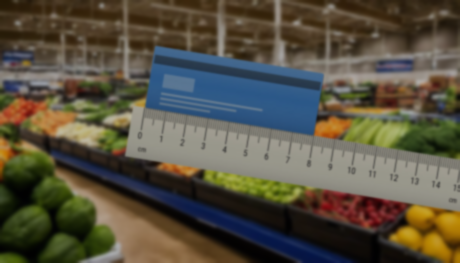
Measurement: 8 cm
